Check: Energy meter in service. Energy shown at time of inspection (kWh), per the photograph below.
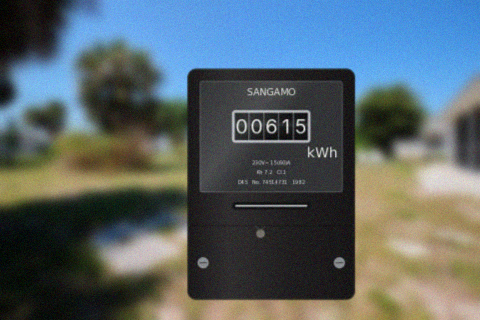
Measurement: 615 kWh
